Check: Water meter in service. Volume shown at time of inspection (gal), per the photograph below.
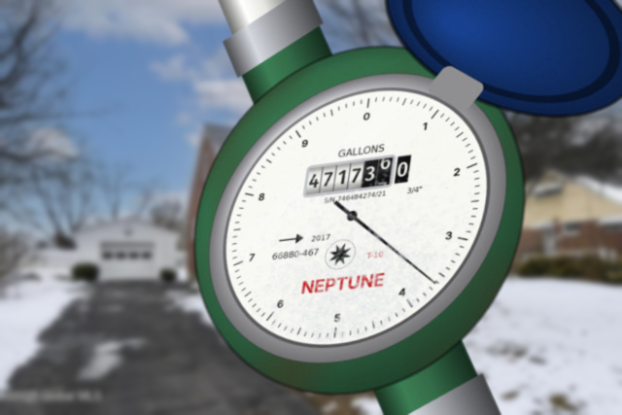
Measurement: 4717363.6 gal
